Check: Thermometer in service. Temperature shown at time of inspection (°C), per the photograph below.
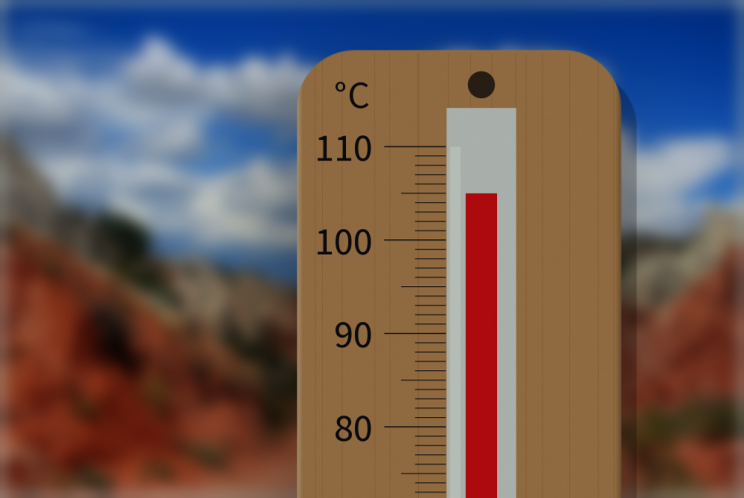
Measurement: 105 °C
